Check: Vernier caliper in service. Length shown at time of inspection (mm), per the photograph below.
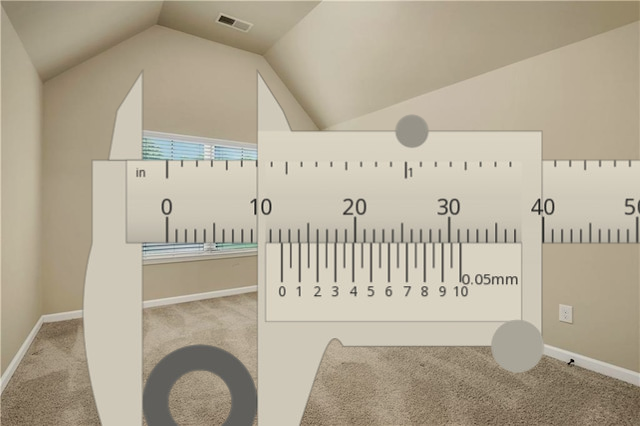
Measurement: 12.2 mm
